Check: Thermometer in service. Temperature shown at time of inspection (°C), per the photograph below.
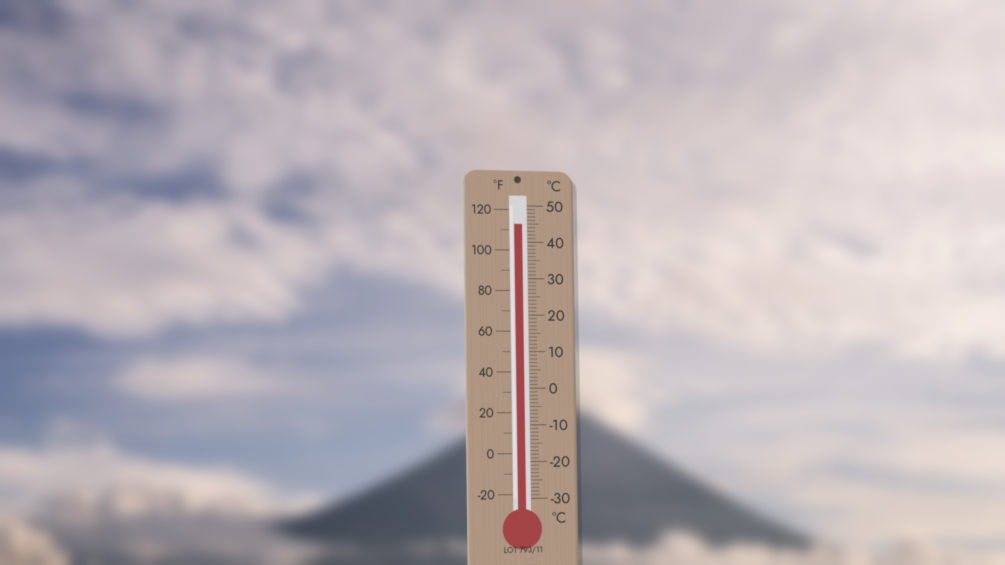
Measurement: 45 °C
